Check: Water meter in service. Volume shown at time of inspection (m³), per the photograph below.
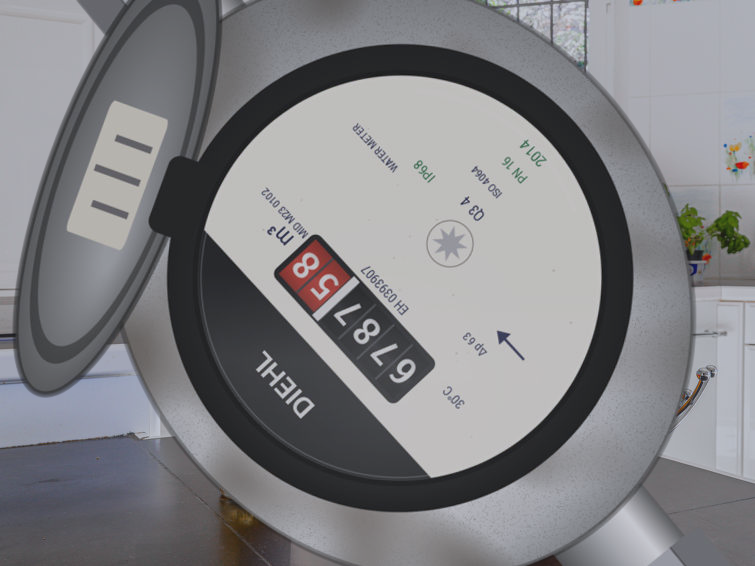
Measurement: 6787.58 m³
